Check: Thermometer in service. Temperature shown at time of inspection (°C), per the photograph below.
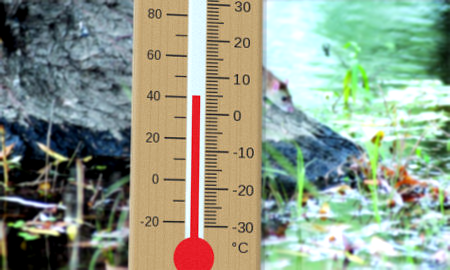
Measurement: 5 °C
